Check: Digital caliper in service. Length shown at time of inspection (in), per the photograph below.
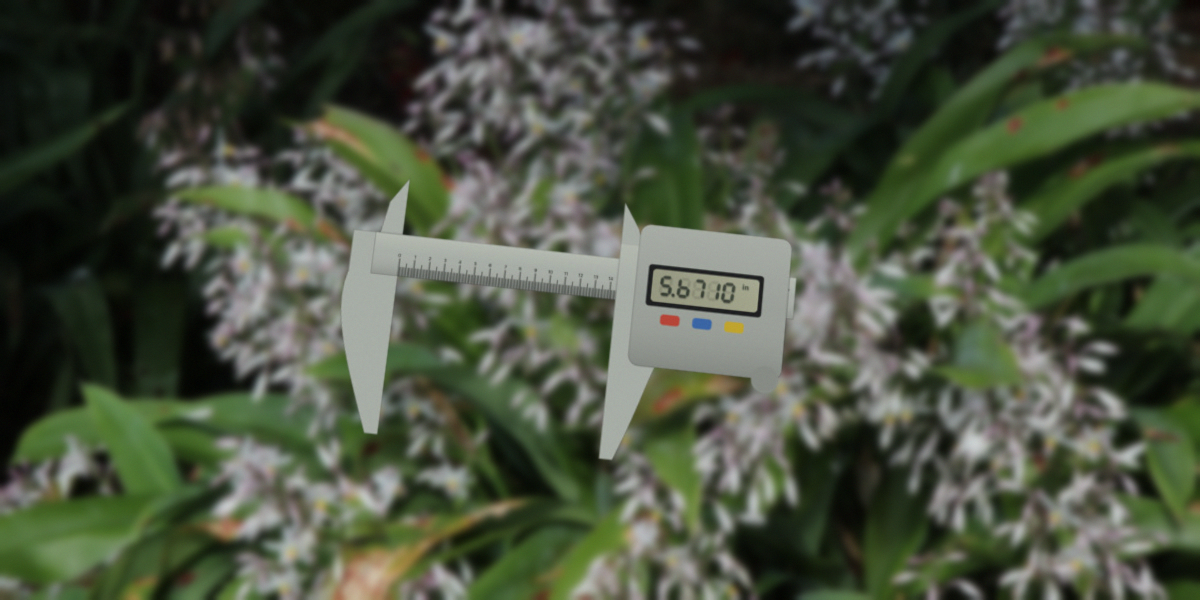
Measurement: 5.6710 in
